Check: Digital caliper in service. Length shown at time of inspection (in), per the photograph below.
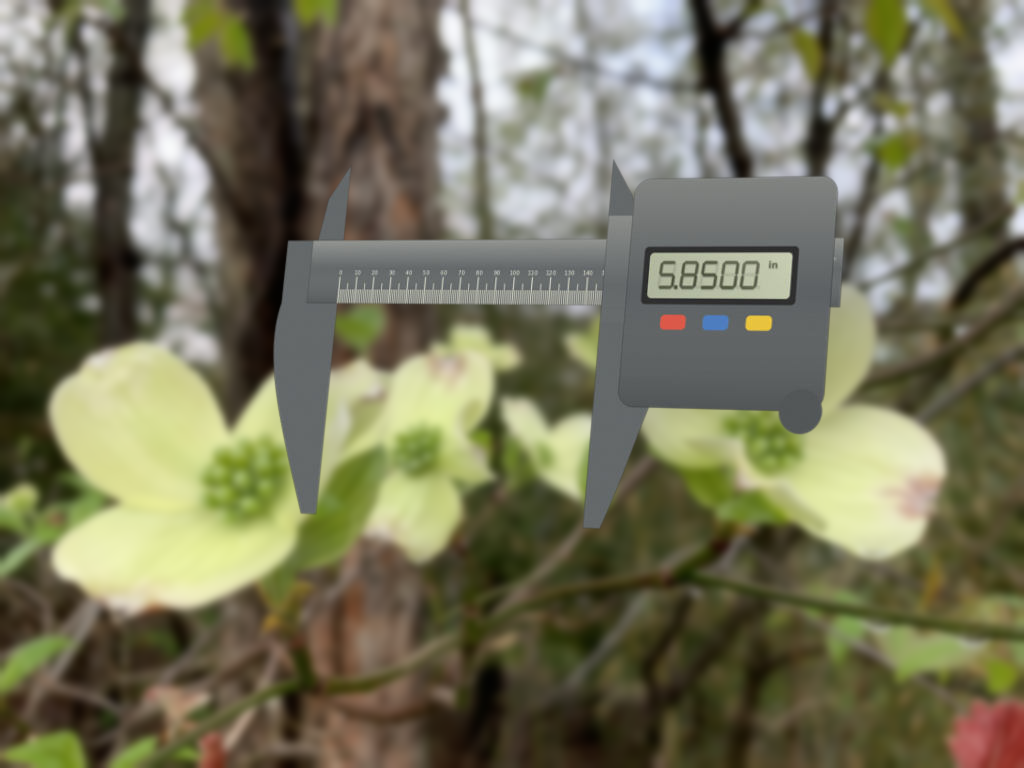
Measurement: 5.8500 in
